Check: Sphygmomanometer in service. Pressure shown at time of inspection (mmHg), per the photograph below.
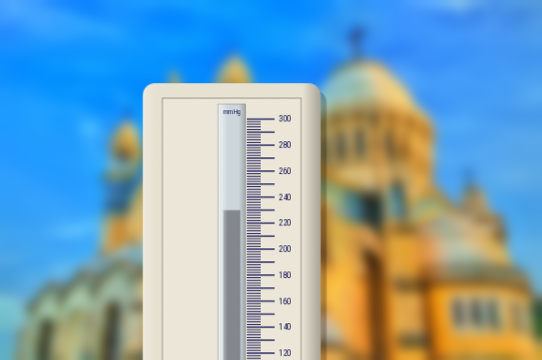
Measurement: 230 mmHg
